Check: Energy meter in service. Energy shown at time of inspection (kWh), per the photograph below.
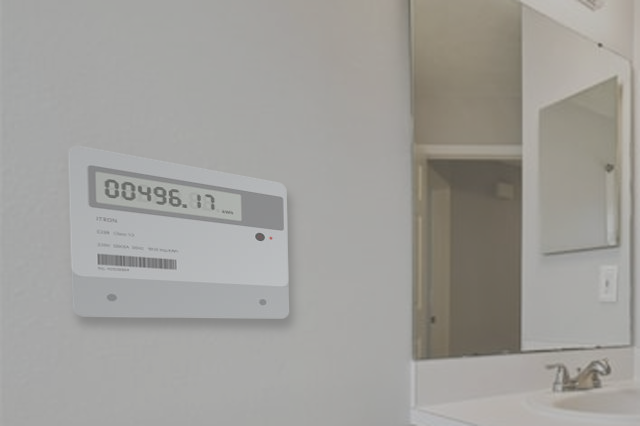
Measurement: 496.17 kWh
